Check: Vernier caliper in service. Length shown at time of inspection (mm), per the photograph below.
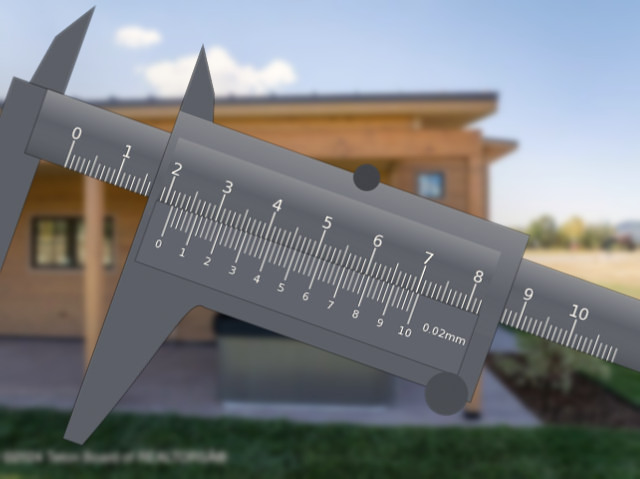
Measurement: 21.5 mm
